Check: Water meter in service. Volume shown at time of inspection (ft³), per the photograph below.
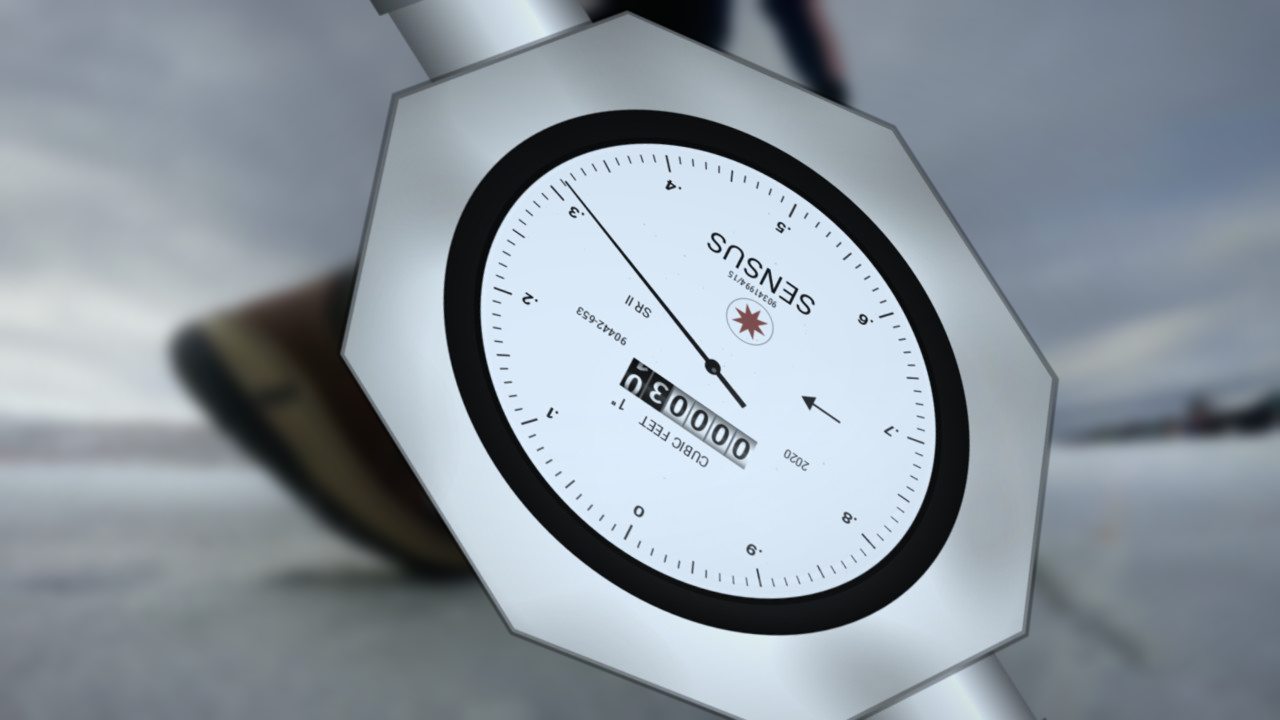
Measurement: 30.31 ft³
